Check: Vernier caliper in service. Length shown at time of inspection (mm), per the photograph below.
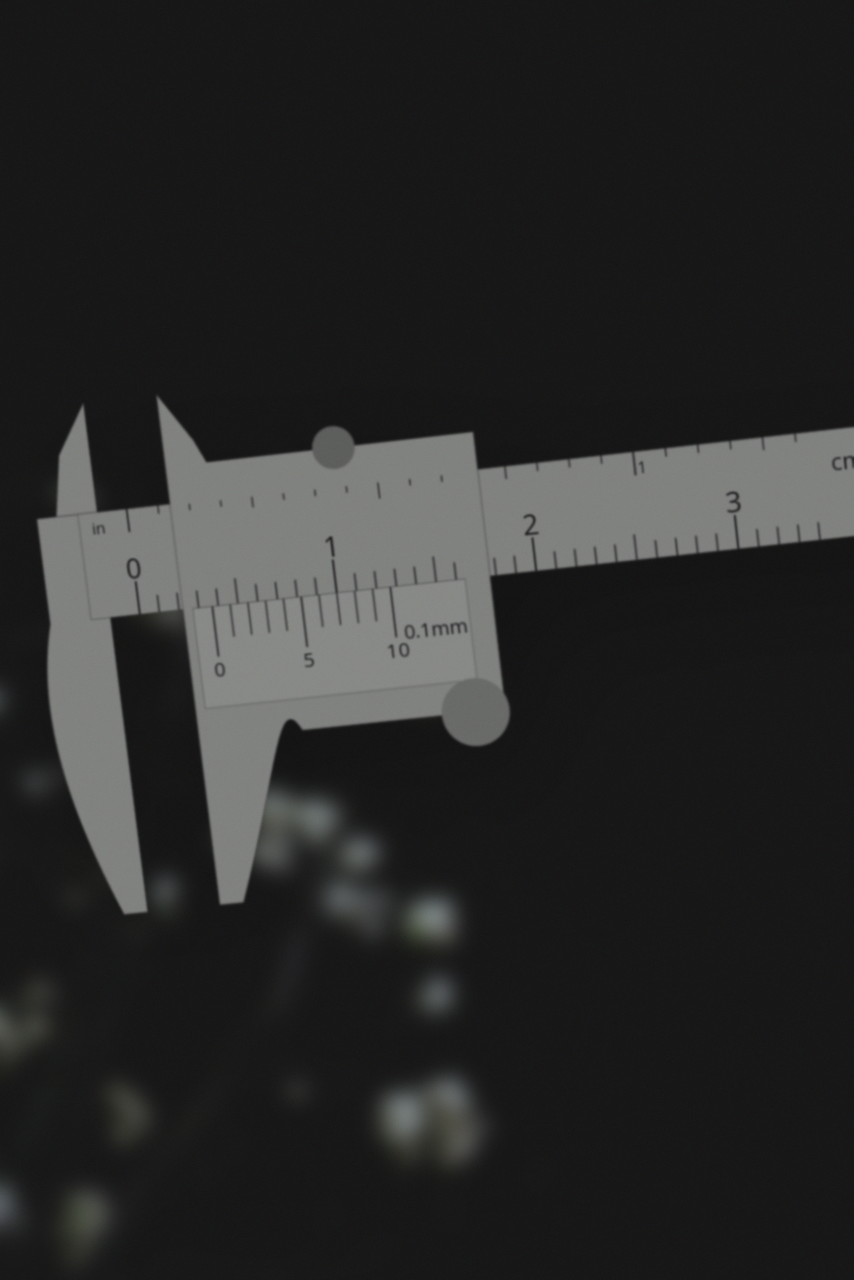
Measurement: 3.7 mm
